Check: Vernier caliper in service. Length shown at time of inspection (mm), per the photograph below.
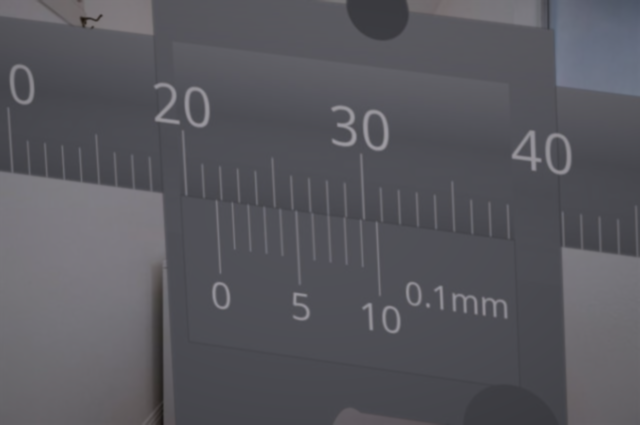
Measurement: 21.7 mm
